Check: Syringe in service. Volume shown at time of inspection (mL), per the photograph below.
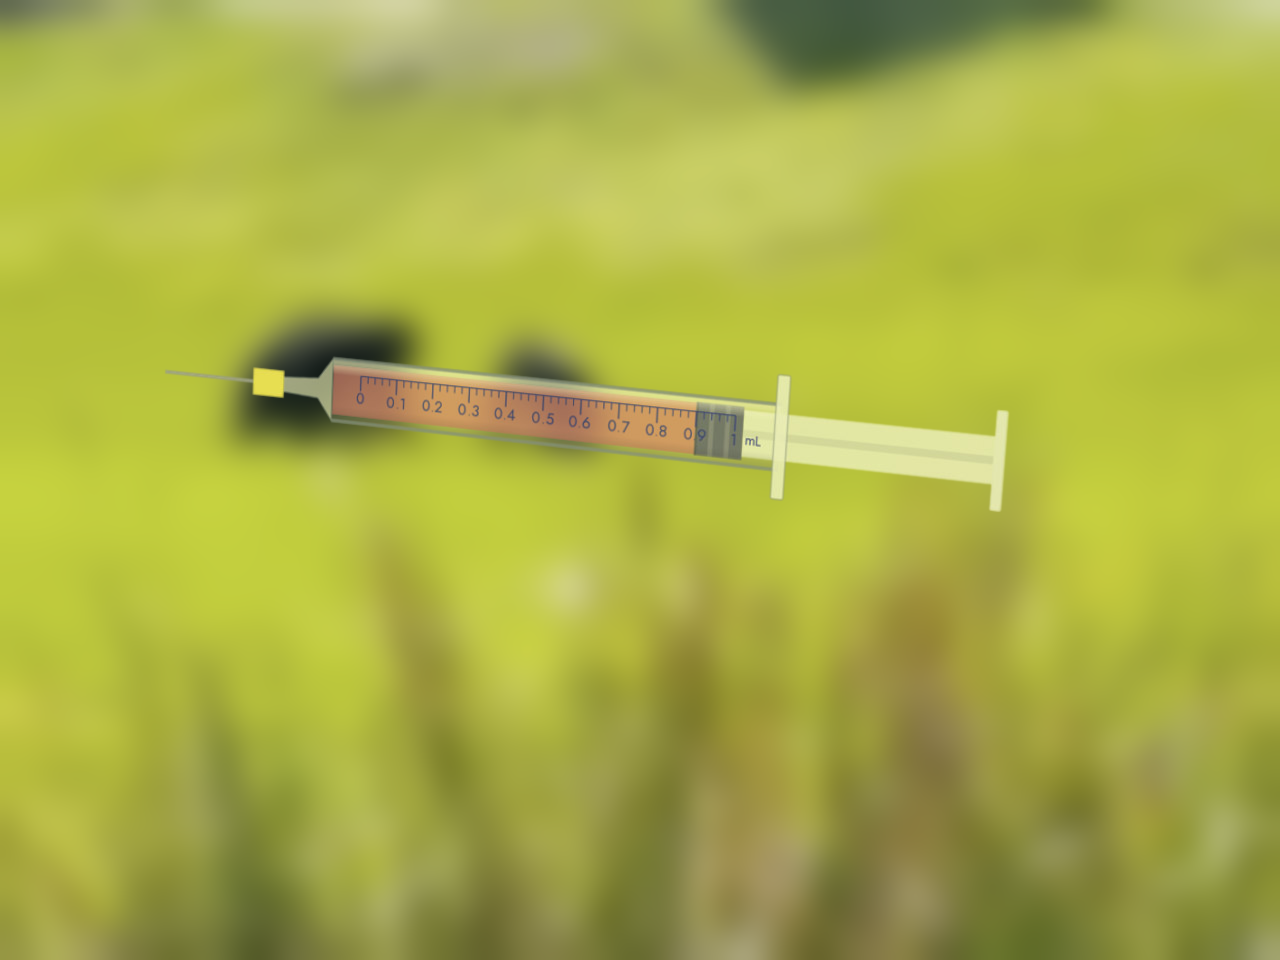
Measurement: 0.9 mL
